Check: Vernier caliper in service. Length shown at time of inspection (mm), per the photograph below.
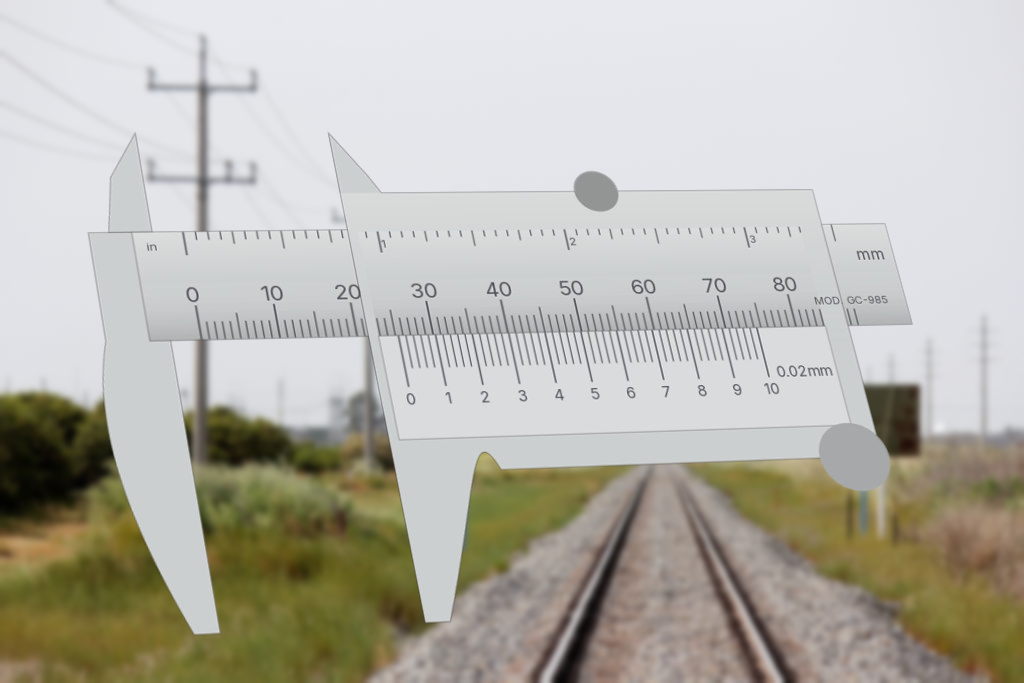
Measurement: 25.4 mm
